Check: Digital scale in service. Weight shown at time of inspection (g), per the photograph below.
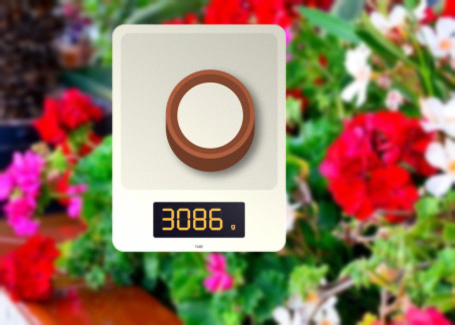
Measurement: 3086 g
